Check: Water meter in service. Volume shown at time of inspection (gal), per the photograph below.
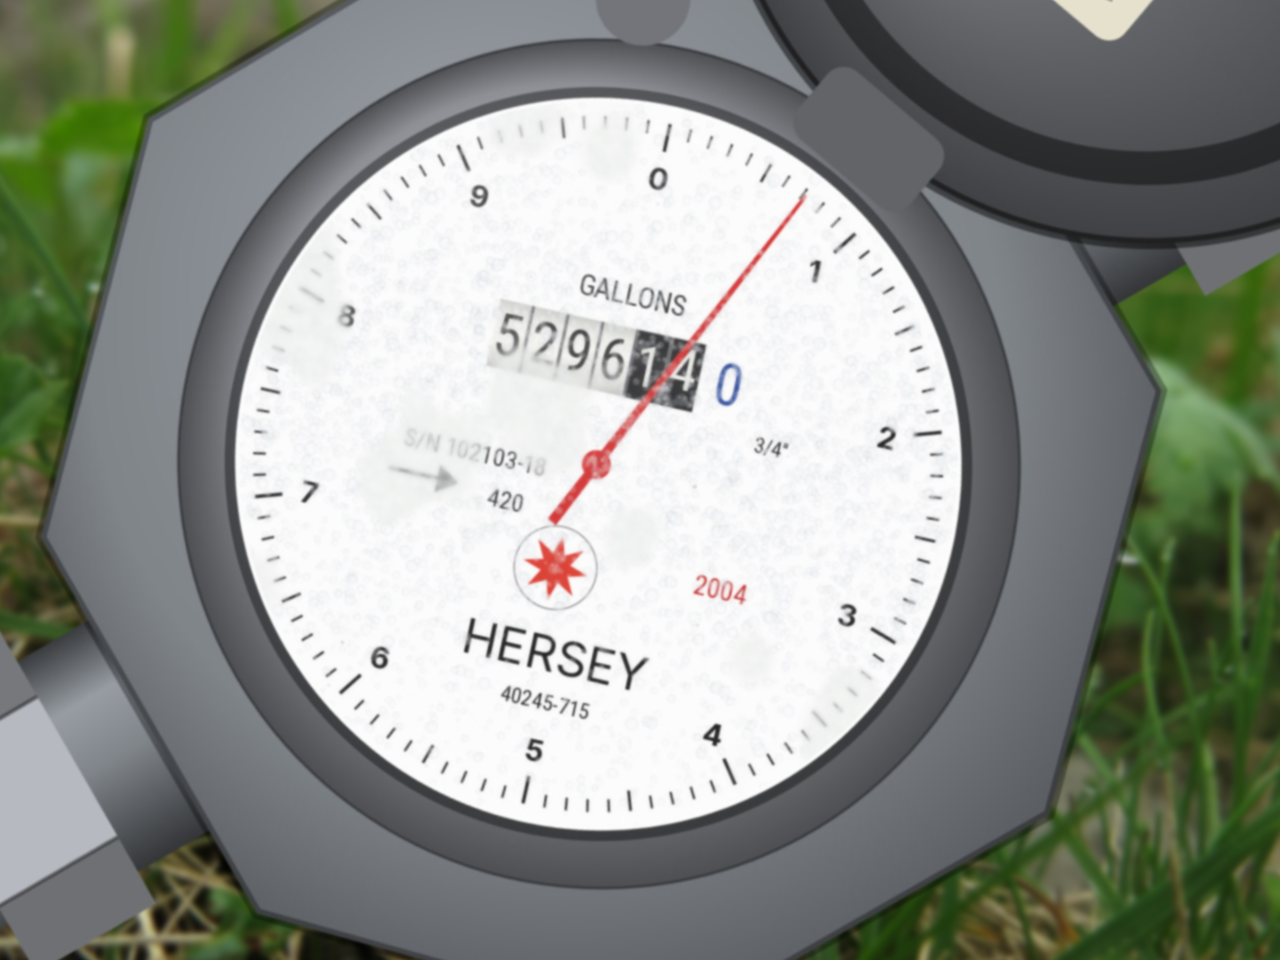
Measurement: 5296140.7 gal
